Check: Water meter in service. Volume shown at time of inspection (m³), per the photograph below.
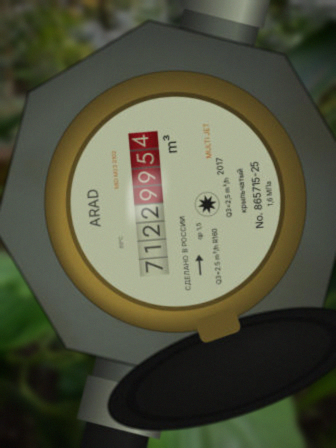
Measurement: 7122.9954 m³
